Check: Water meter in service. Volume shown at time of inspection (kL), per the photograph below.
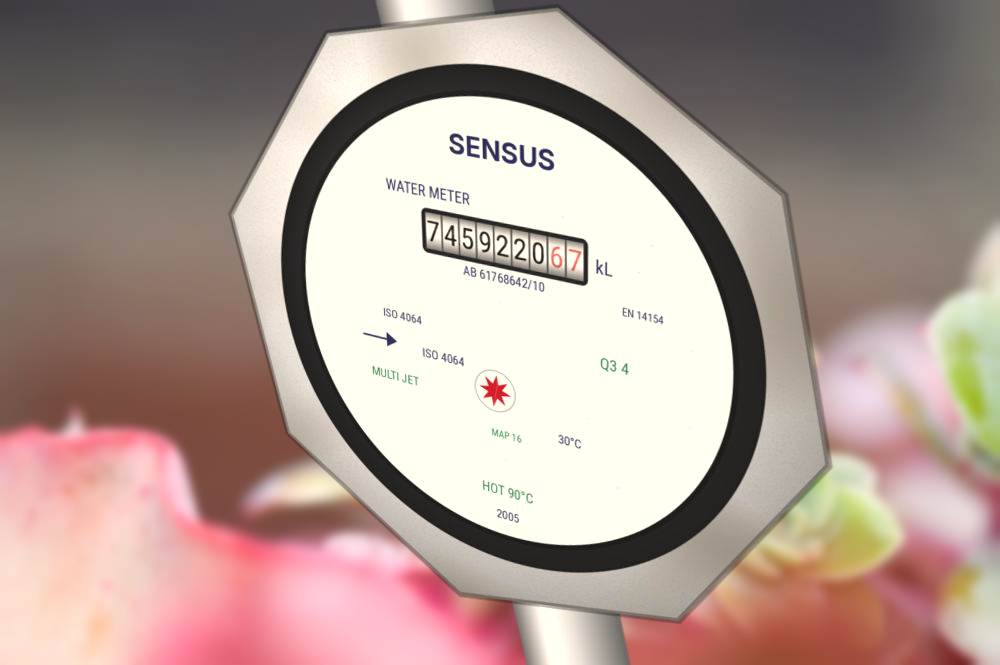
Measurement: 7459220.67 kL
